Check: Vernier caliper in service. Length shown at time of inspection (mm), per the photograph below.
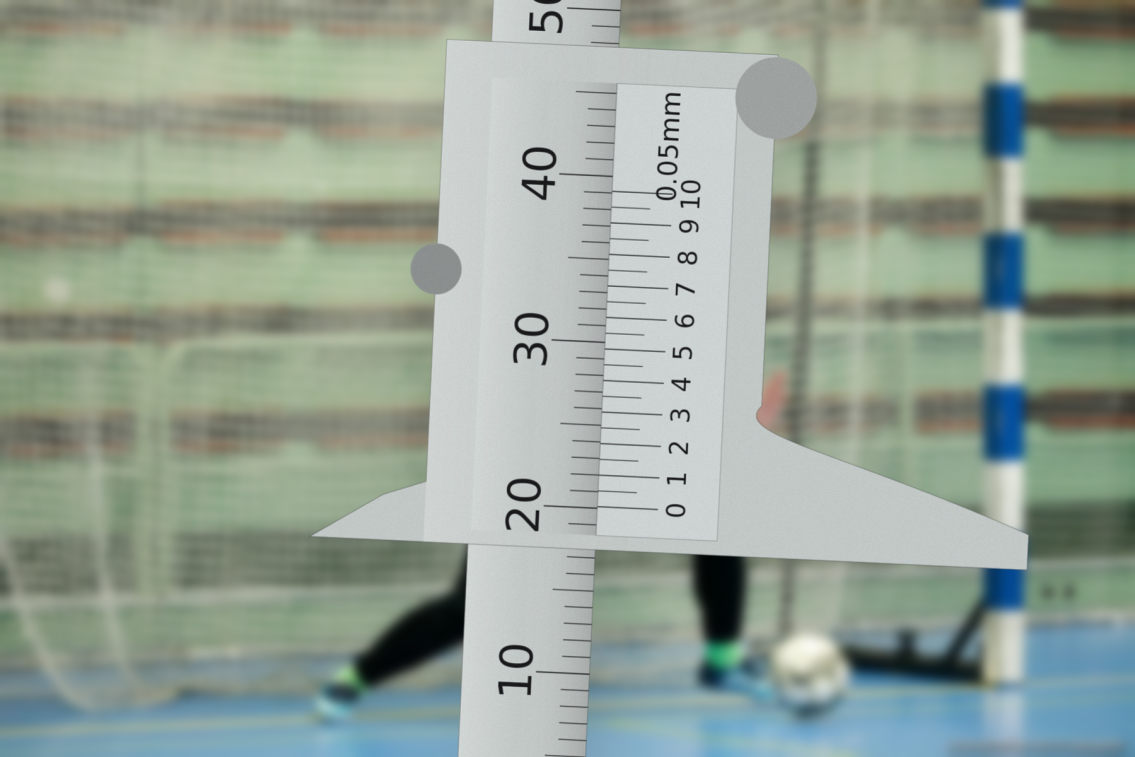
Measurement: 20.1 mm
